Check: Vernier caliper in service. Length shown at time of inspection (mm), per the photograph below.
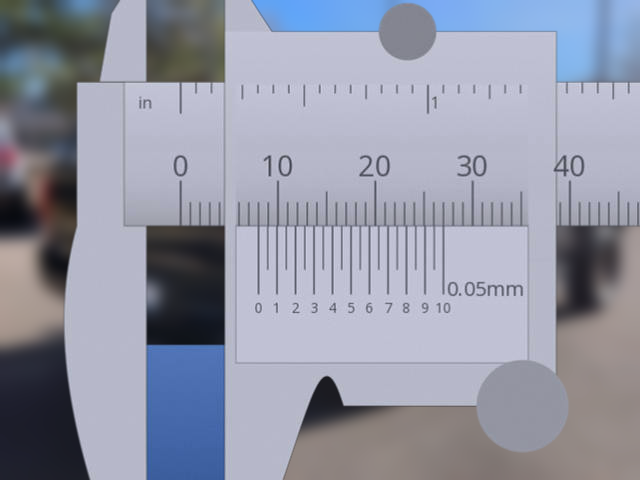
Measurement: 8.0 mm
